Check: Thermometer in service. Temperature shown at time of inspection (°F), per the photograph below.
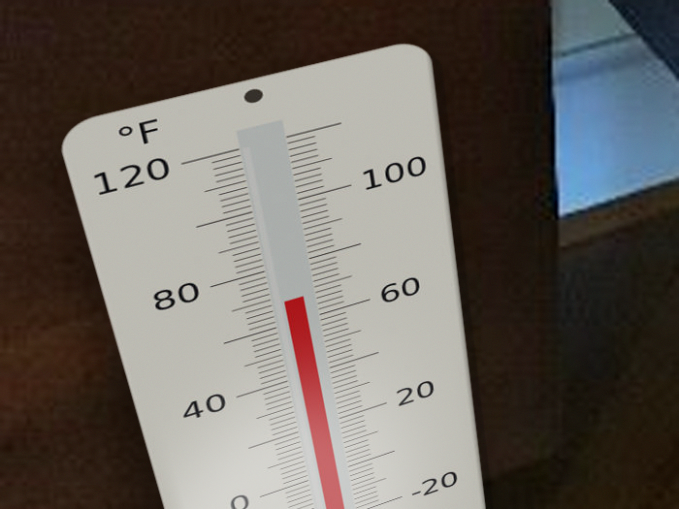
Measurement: 68 °F
